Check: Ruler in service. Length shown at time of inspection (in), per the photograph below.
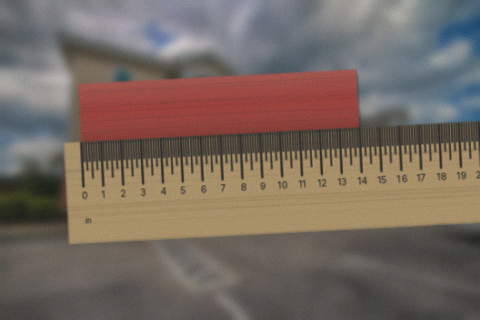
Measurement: 14 in
